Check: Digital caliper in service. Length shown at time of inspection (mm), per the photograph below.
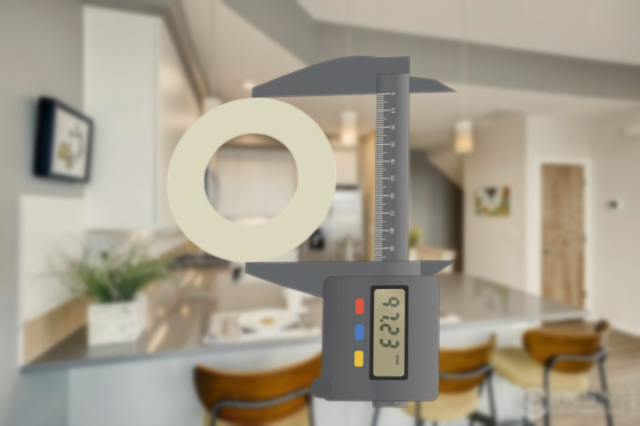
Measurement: 97.23 mm
